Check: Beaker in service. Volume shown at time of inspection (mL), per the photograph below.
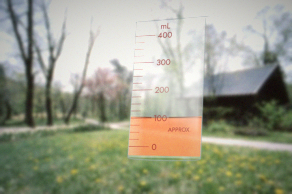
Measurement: 100 mL
